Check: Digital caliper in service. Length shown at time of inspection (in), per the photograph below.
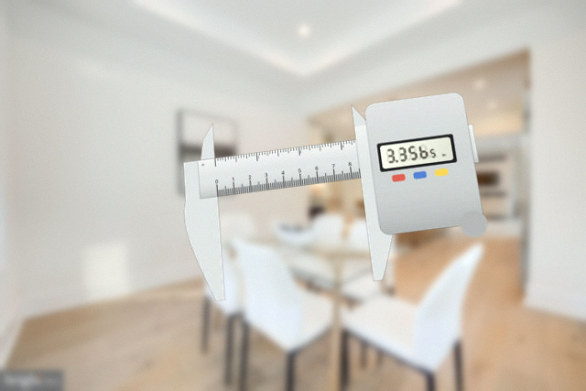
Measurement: 3.3565 in
